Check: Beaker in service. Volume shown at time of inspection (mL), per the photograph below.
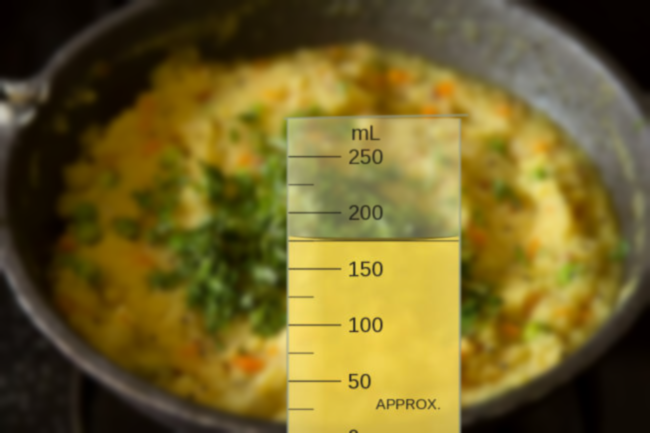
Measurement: 175 mL
